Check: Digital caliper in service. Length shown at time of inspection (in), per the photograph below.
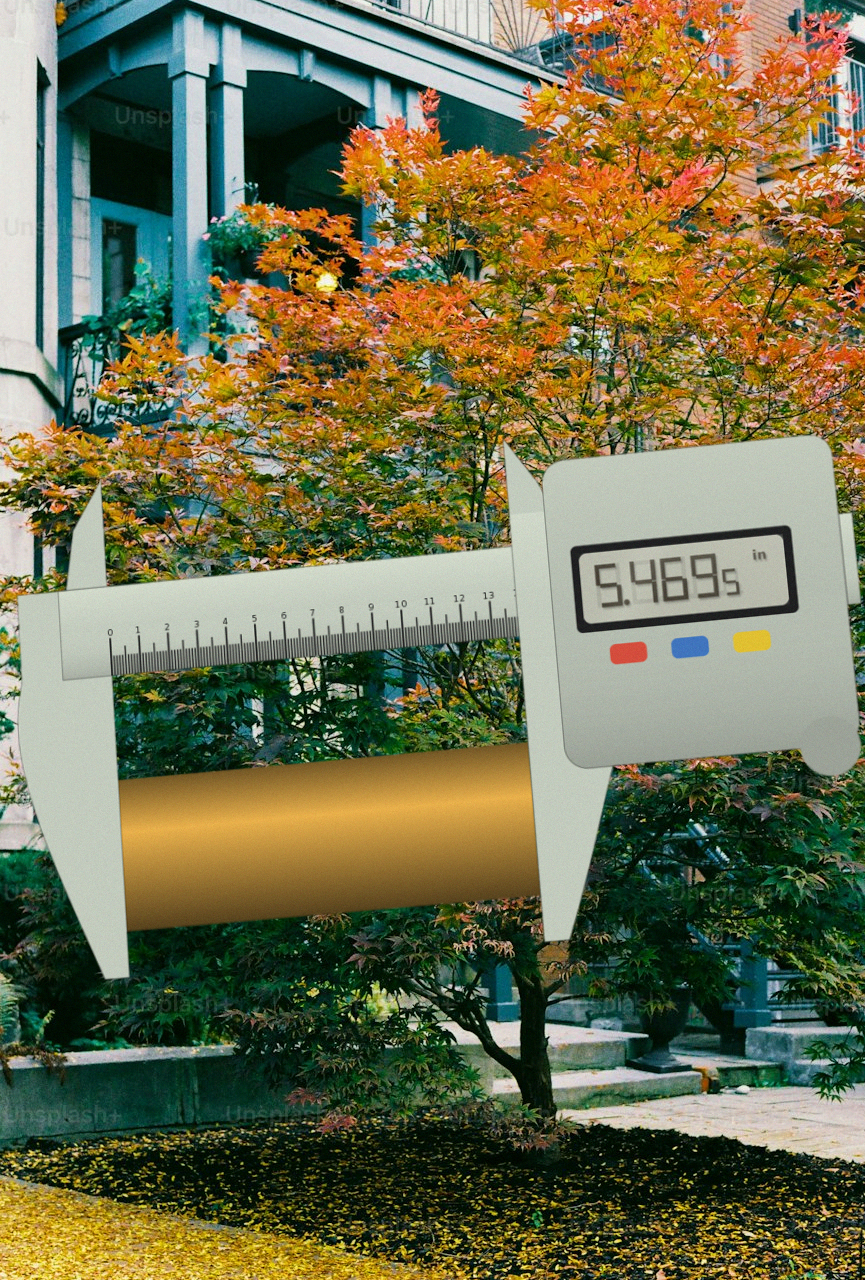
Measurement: 5.4695 in
